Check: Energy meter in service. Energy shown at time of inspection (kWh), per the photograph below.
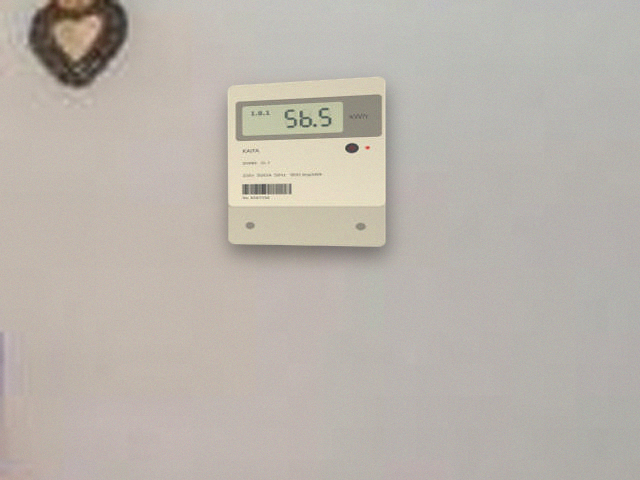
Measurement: 56.5 kWh
